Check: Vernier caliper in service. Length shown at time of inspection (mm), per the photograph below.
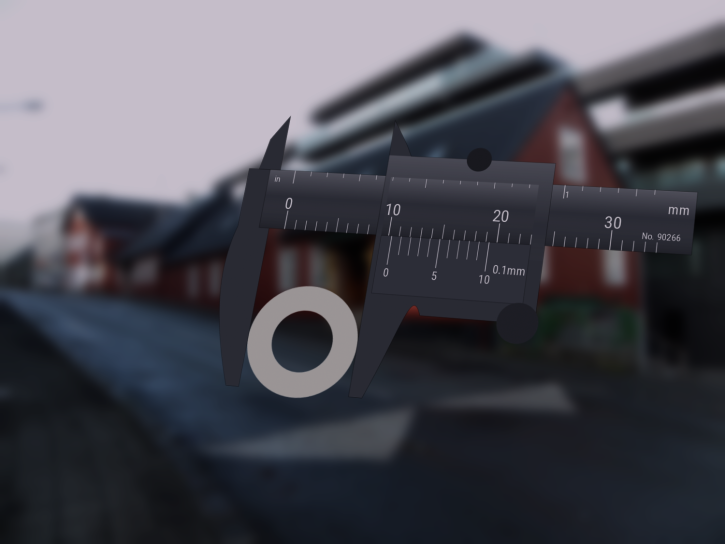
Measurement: 10.3 mm
